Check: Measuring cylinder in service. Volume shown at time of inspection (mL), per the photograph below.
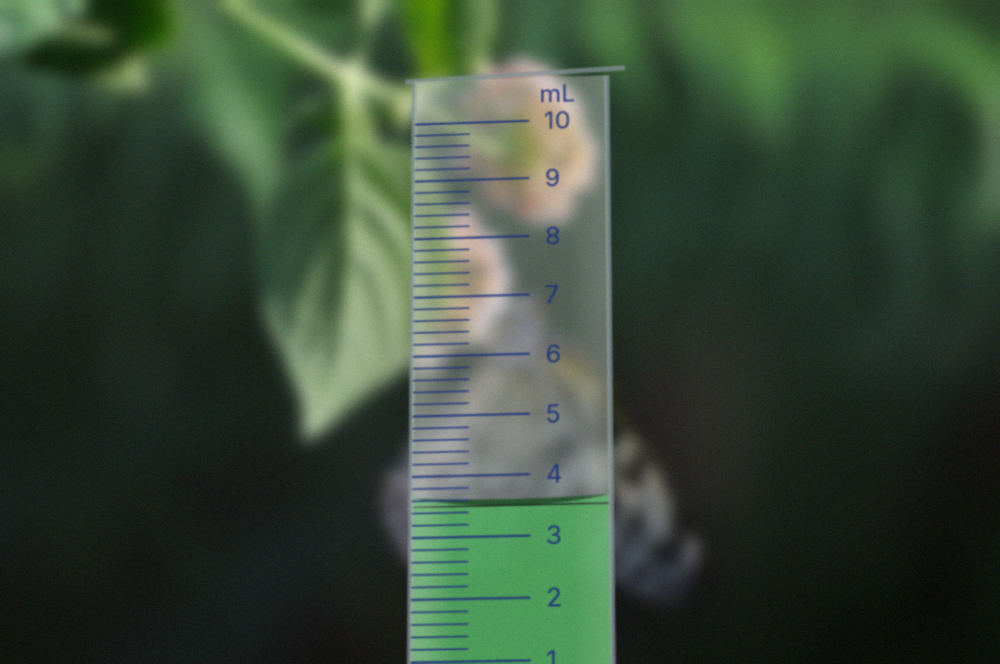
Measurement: 3.5 mL
